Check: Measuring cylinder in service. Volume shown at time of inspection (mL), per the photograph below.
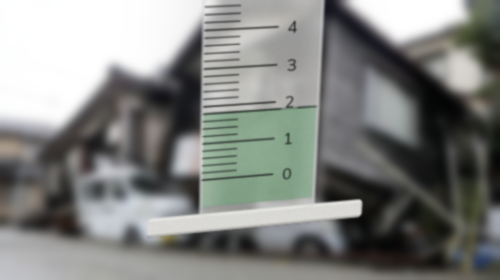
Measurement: 1.8 mL
